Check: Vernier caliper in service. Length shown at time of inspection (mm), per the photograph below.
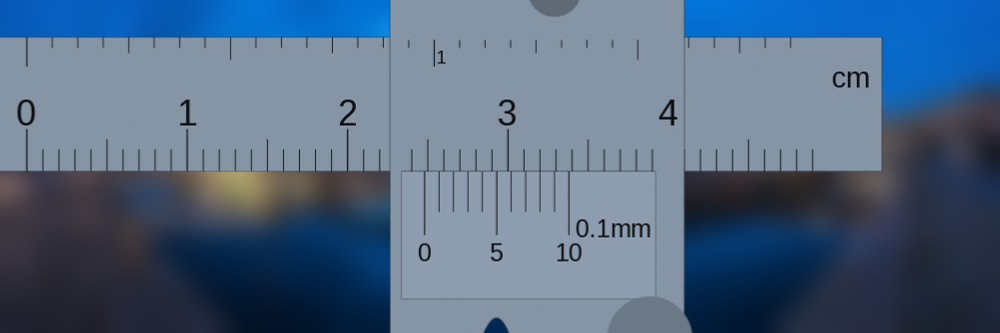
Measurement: 24.8 mm
